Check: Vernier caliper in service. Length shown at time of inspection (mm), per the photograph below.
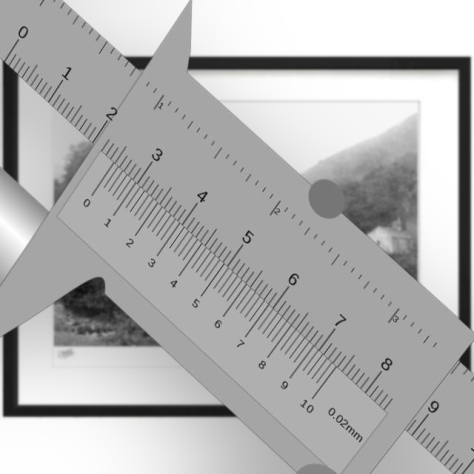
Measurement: 24.8 mm
